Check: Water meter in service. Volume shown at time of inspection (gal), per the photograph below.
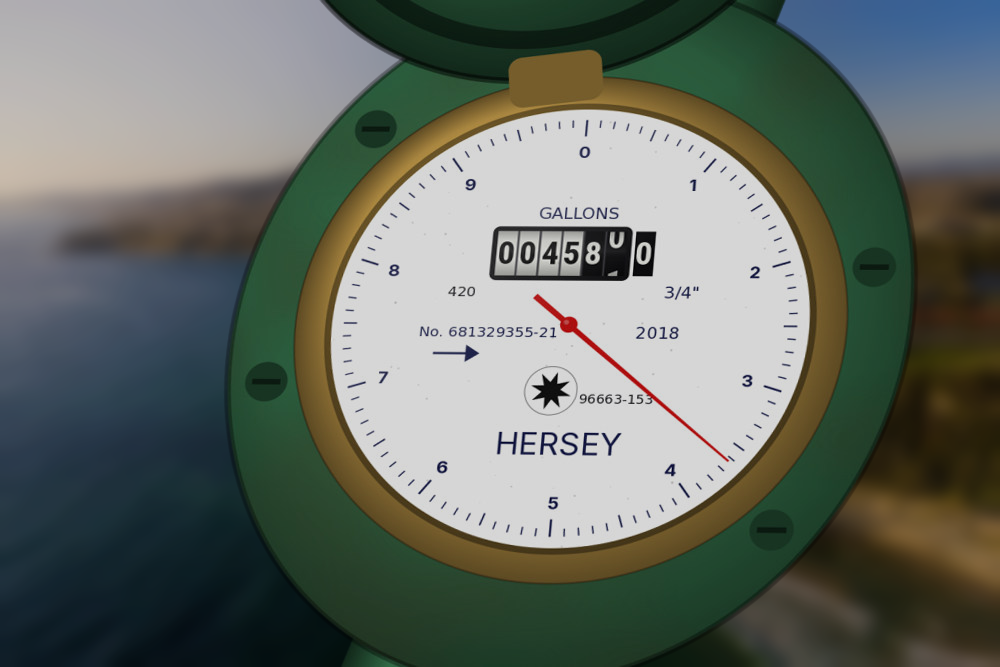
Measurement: 45803.6 gal
